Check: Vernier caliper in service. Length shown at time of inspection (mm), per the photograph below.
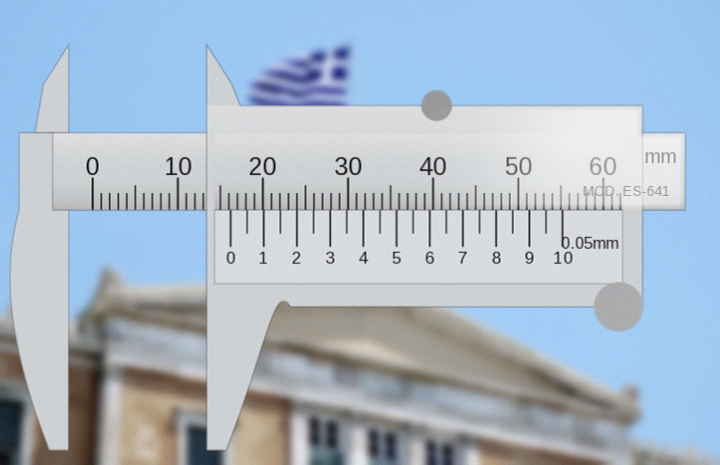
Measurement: 16.2 mm
